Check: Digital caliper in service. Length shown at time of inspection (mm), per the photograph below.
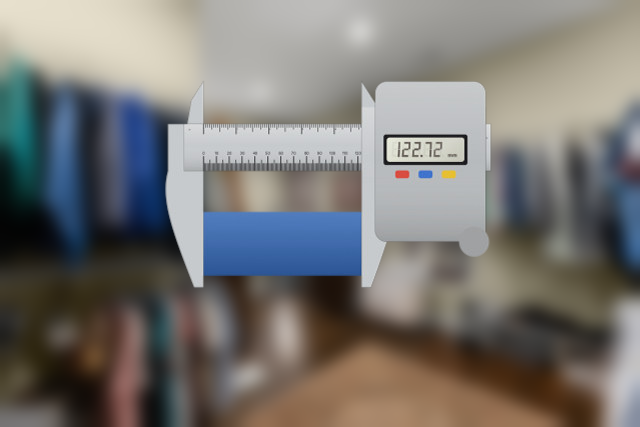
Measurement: 122.72 mm
